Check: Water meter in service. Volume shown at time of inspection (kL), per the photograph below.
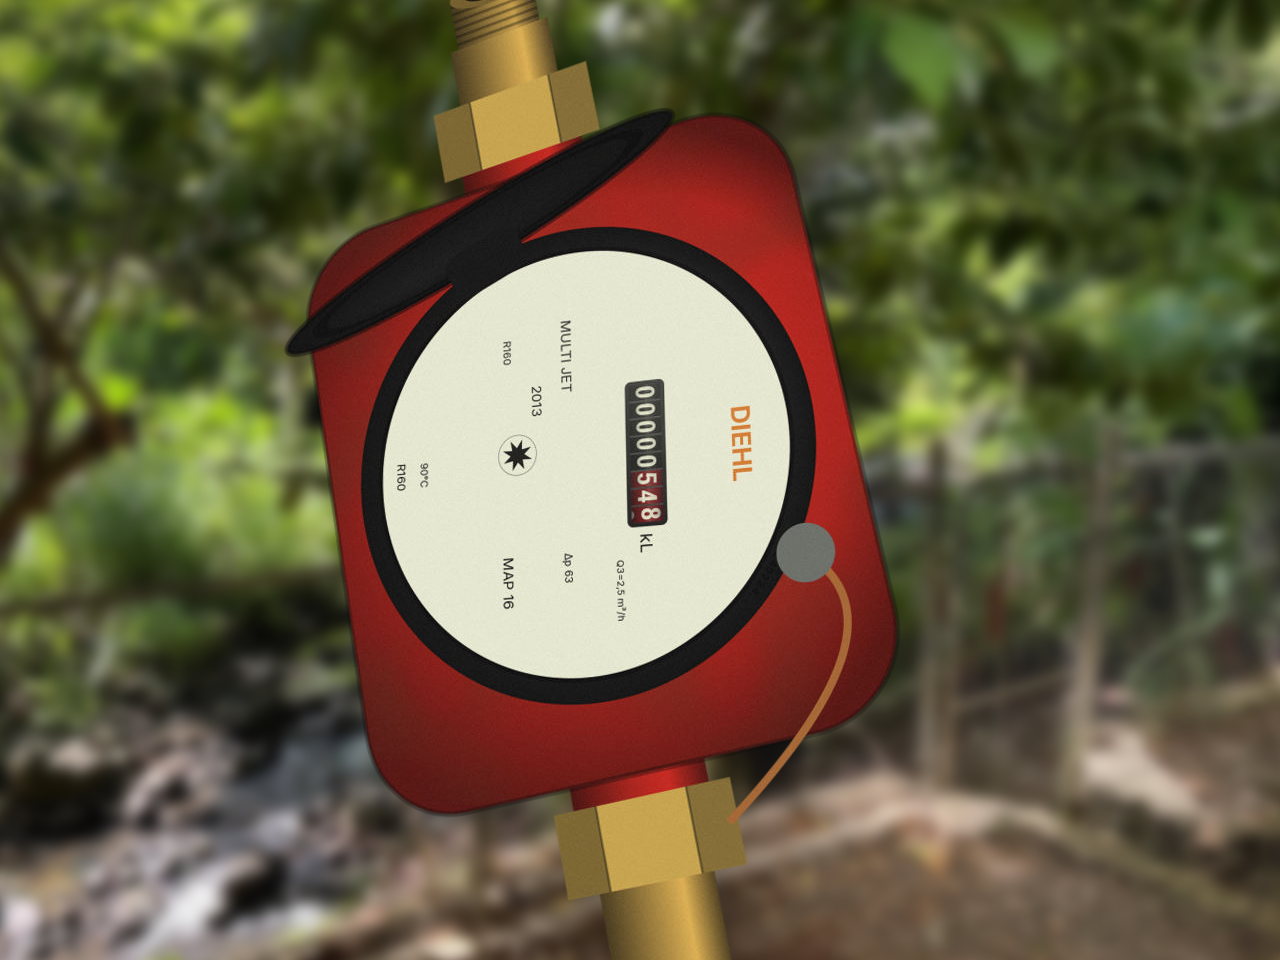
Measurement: 0.548 kL
